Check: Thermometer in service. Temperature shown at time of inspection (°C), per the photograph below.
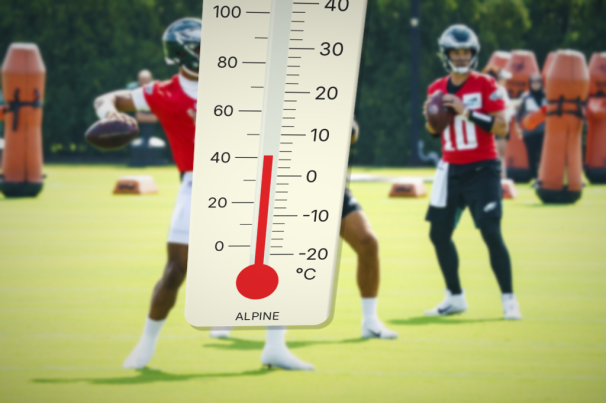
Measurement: 5 °C
